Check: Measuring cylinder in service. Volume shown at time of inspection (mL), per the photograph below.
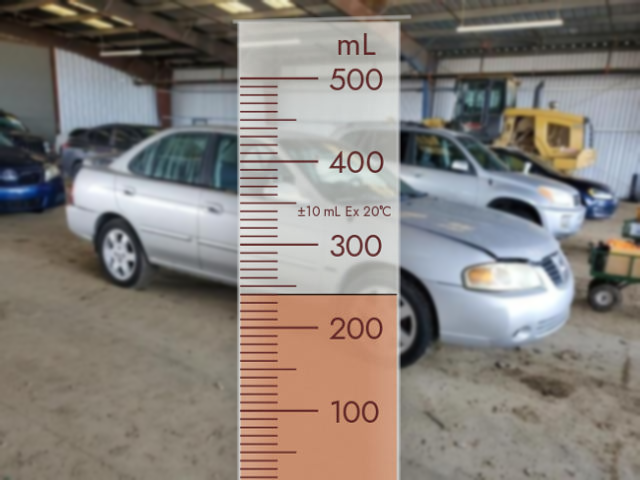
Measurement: 240 mL
